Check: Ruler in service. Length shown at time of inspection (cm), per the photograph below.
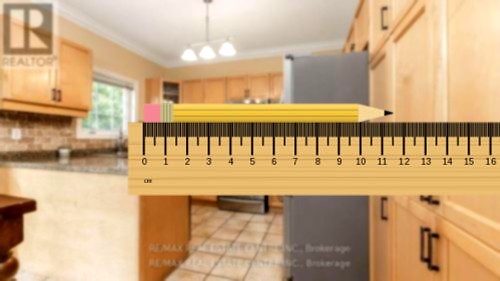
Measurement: 11.5 cm
